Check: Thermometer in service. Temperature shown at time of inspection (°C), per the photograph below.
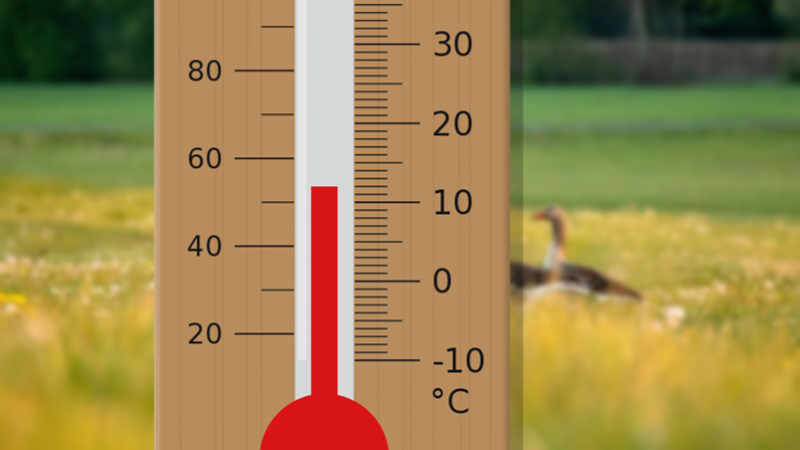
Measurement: 12 °C
